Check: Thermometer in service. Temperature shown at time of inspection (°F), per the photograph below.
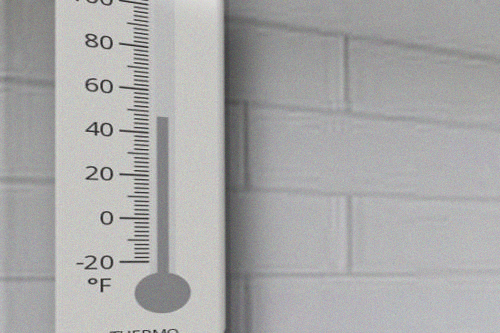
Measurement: 48 °F
